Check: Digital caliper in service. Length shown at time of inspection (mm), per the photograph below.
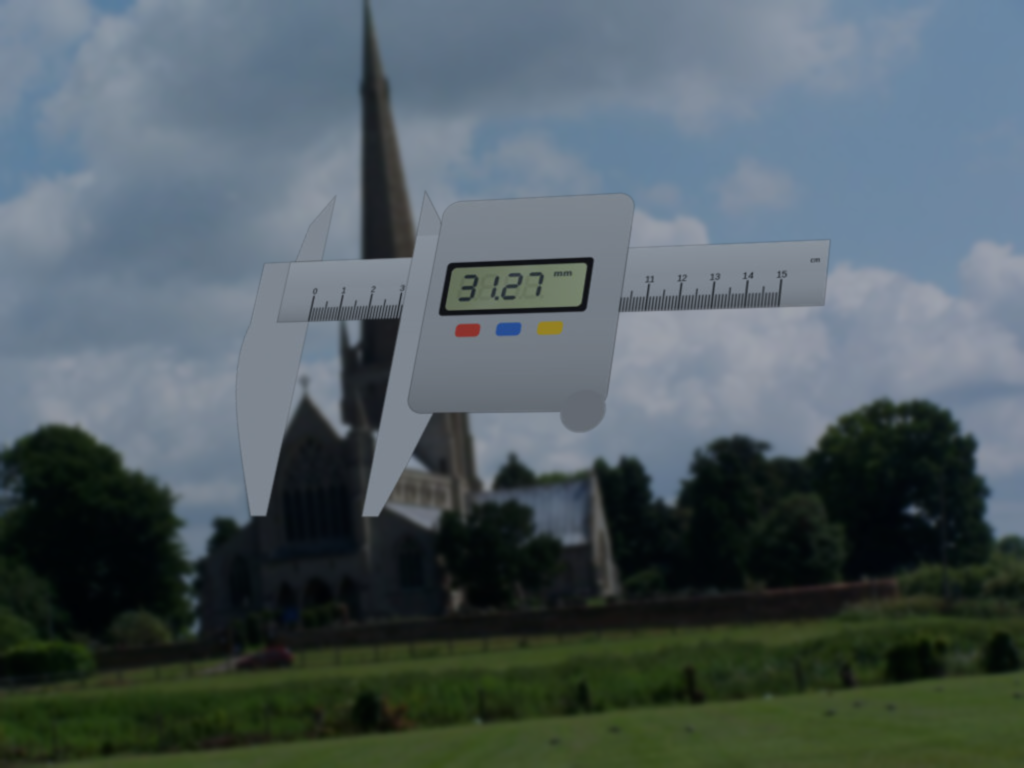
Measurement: 31.27 mm
